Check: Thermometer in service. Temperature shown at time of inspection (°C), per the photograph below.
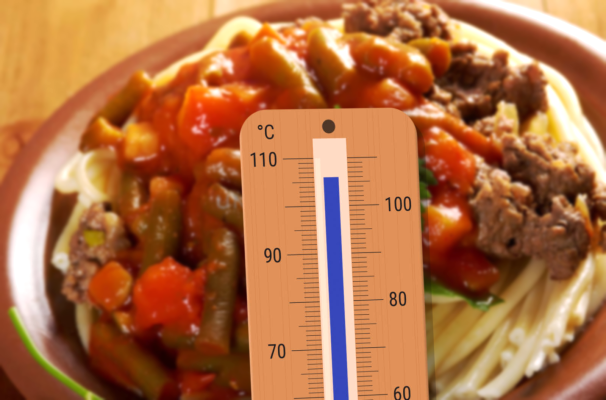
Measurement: 106 °C
